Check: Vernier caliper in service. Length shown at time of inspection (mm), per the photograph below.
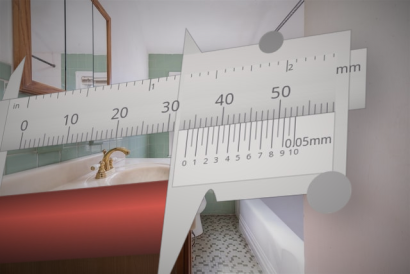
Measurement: 33.8 mm
